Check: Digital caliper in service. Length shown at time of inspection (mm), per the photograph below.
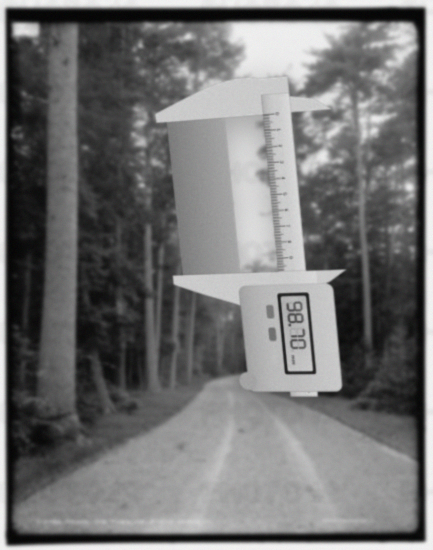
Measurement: 98.70 mm
